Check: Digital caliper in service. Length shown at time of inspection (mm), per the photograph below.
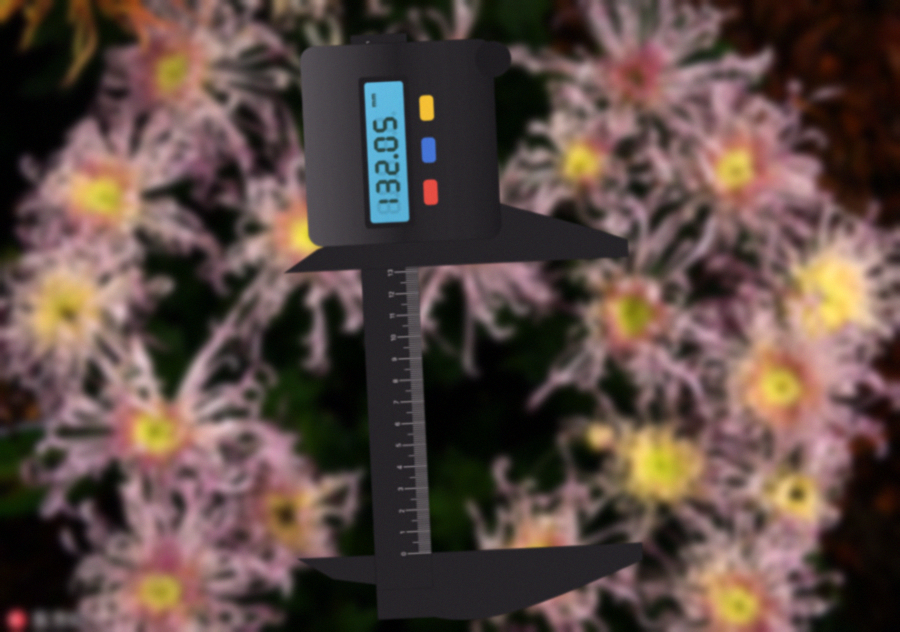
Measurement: 132.05 mm
